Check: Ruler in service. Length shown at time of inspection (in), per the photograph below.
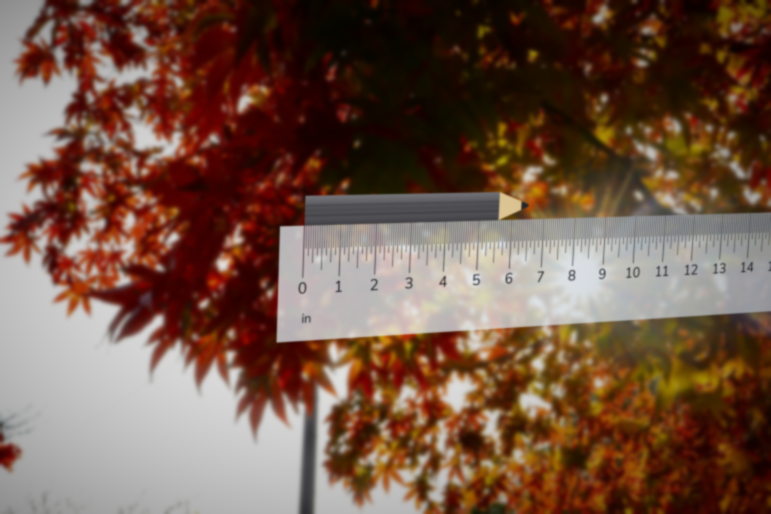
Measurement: 6.5 in
